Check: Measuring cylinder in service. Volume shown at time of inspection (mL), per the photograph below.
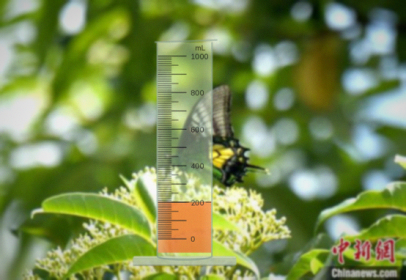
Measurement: 200 mL
